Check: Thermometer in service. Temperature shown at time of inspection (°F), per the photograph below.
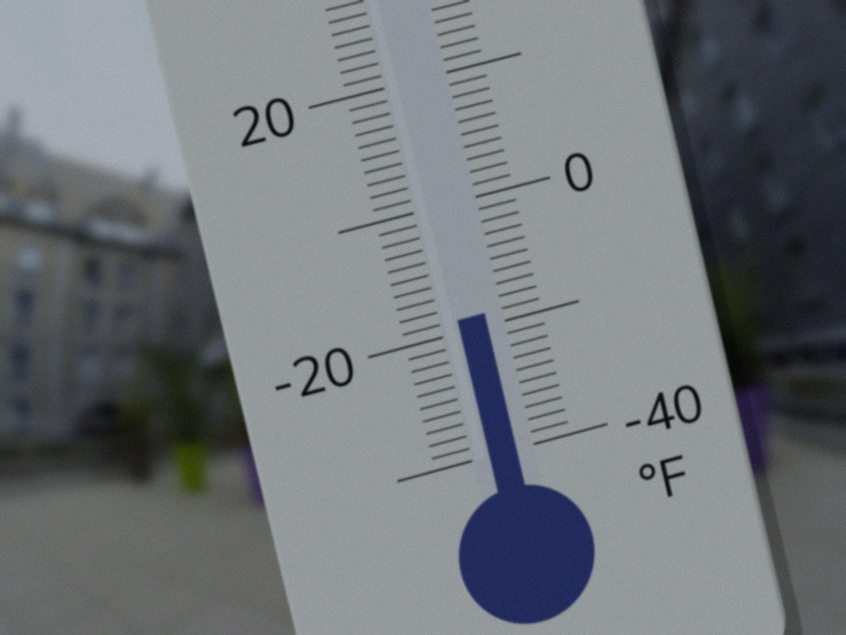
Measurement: -18 °F
